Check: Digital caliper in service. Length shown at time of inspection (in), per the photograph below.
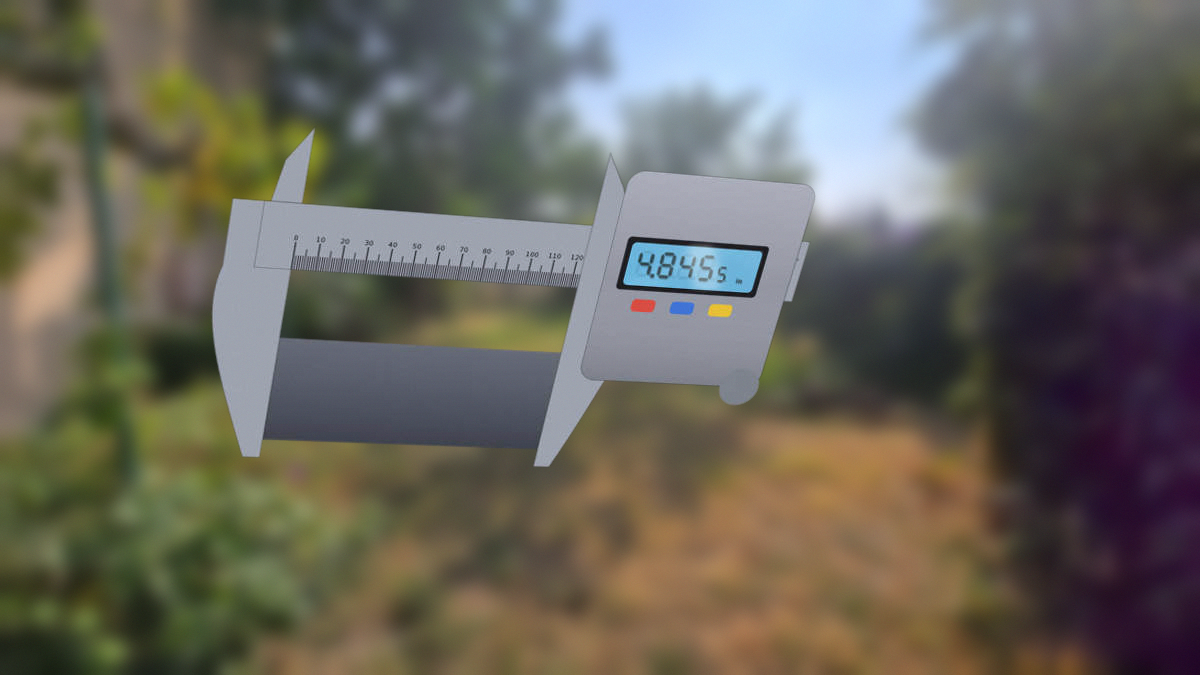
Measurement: 4.8455 in
